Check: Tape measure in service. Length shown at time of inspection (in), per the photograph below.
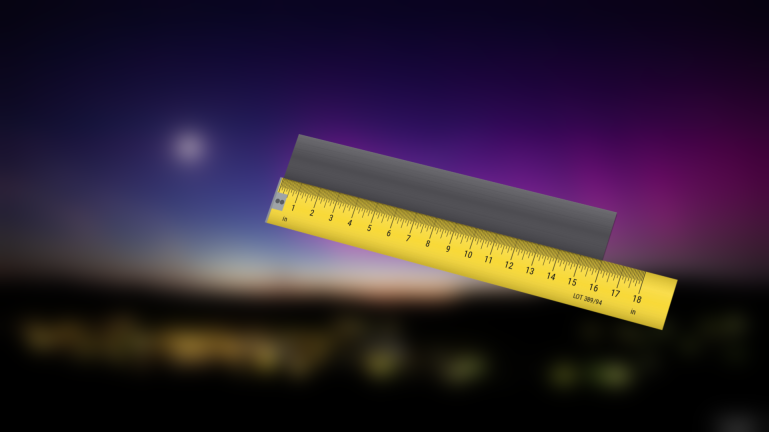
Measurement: 16 in
